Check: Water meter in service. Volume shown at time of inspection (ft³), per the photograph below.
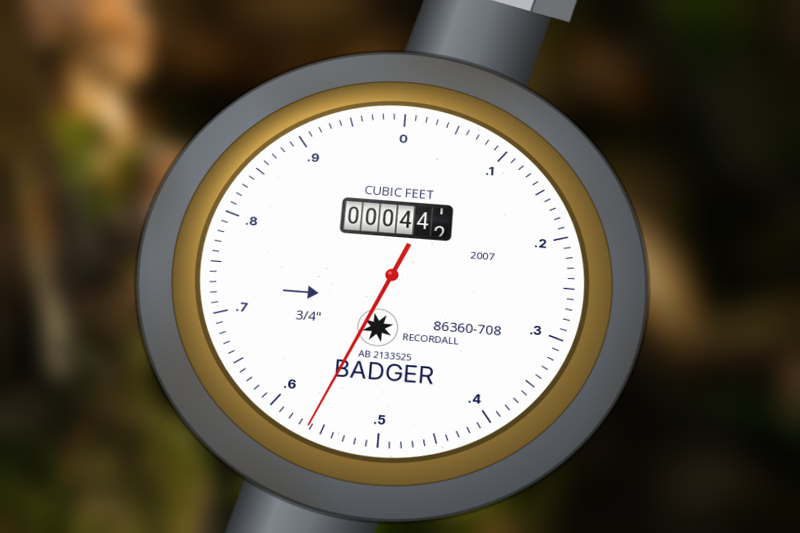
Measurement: 441.56 ft³
